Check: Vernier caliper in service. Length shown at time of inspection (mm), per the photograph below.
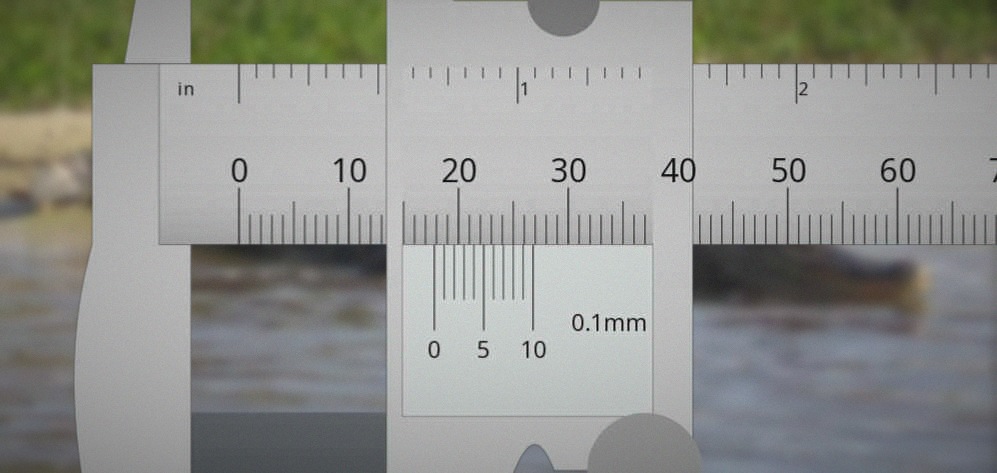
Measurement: 17.8 mm
